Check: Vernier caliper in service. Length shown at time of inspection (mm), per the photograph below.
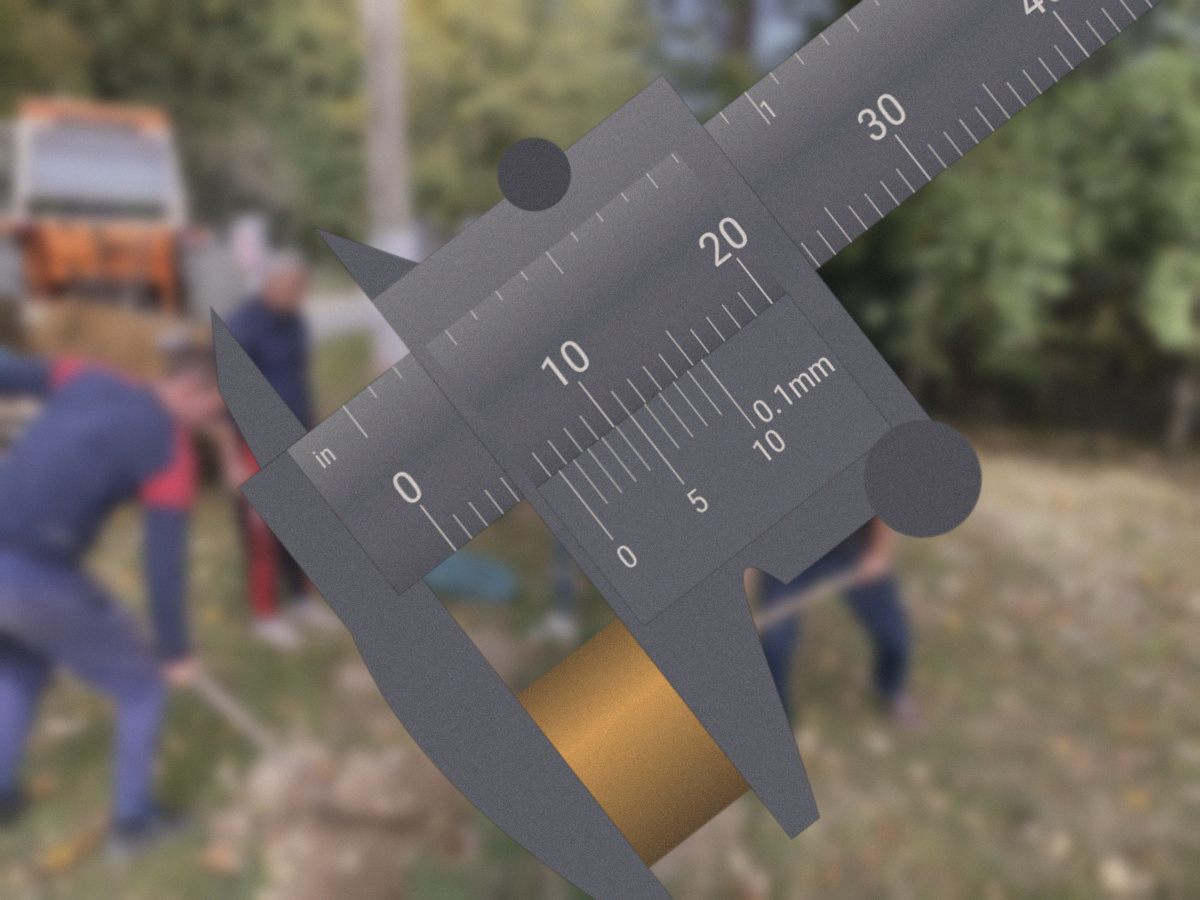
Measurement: 6.5 mm
